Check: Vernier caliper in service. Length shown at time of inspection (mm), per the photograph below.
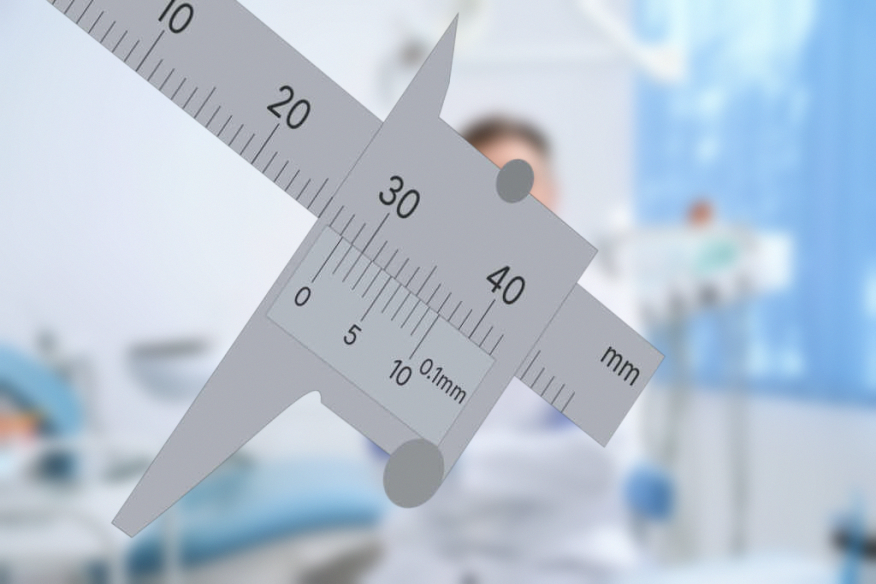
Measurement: 28.2 mm
